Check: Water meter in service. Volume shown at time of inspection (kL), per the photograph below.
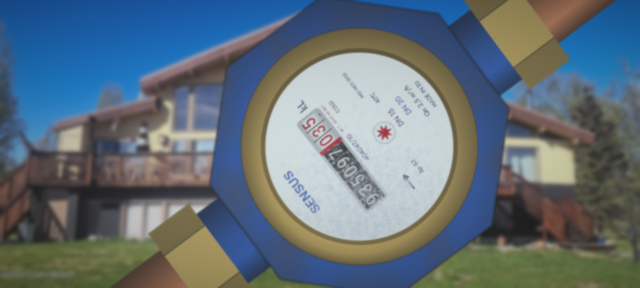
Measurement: 935097.035 kL
